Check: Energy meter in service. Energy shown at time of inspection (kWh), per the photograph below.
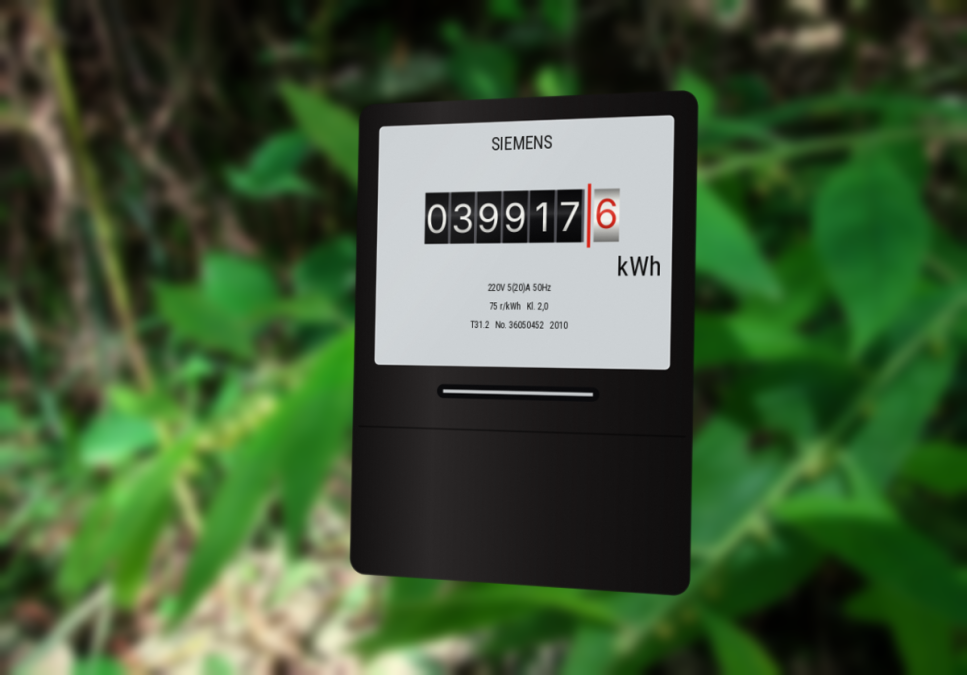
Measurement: 39917.6 kWh
